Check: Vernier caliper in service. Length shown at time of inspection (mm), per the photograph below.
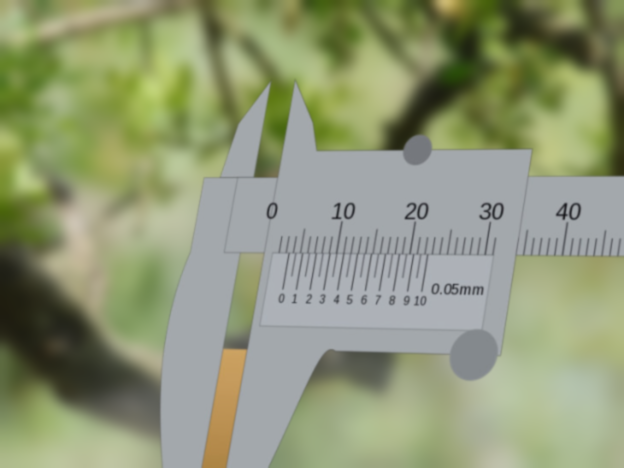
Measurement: 3.4 mm
